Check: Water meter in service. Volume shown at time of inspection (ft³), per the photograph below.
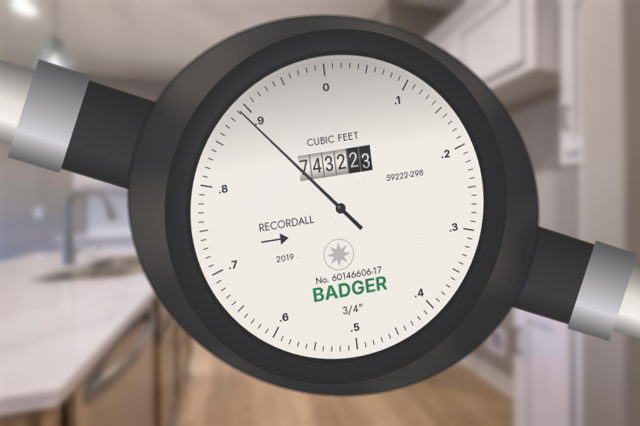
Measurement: 743222.89 ft³
